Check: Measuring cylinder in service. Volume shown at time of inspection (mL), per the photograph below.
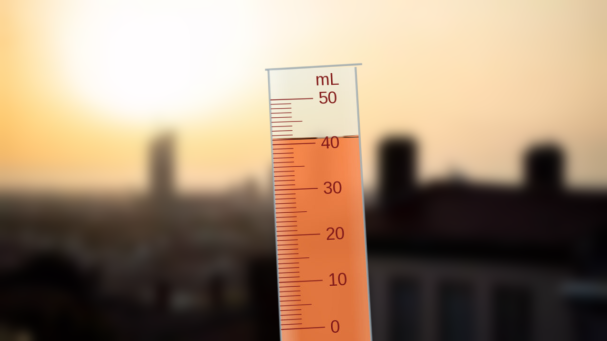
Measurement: 41 mL
